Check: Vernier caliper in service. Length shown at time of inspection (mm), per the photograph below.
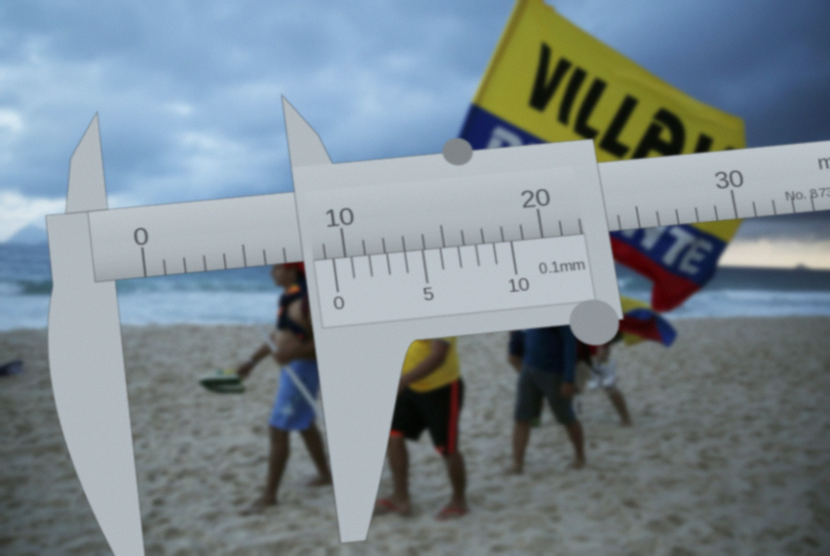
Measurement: 9.4 mm
